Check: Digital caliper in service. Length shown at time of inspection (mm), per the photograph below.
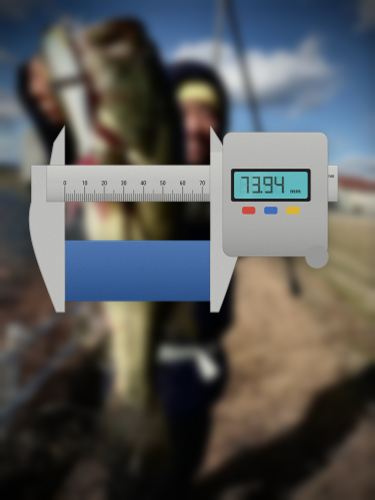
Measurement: 73.94 mm
